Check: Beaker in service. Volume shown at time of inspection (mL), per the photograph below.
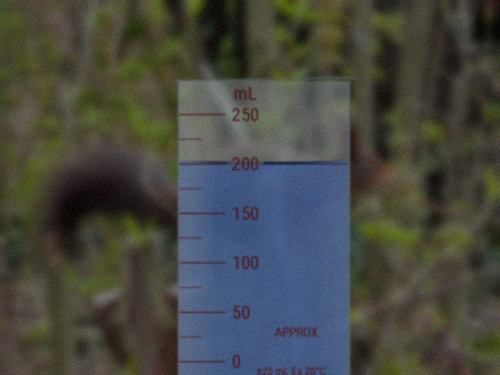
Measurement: 200 mL
